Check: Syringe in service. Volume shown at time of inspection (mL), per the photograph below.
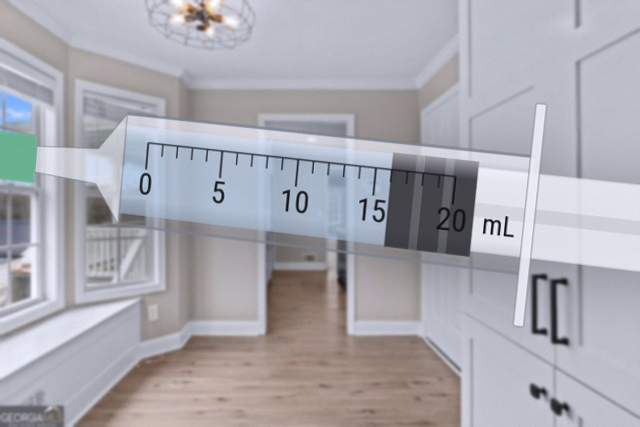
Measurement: 16 mL
